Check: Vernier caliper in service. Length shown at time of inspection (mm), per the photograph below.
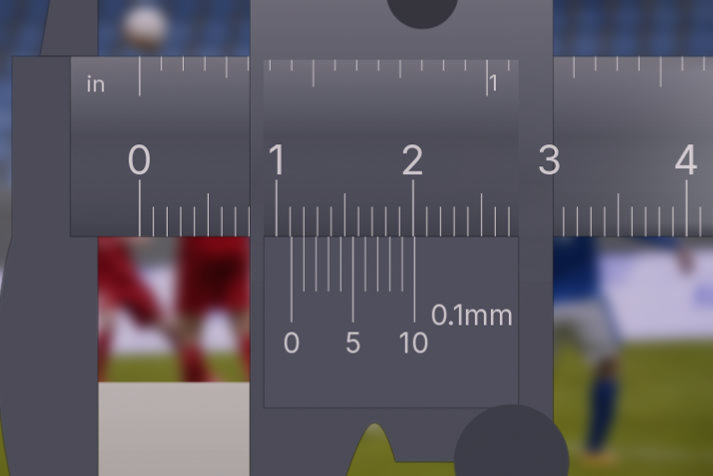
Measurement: 11.1 mm
